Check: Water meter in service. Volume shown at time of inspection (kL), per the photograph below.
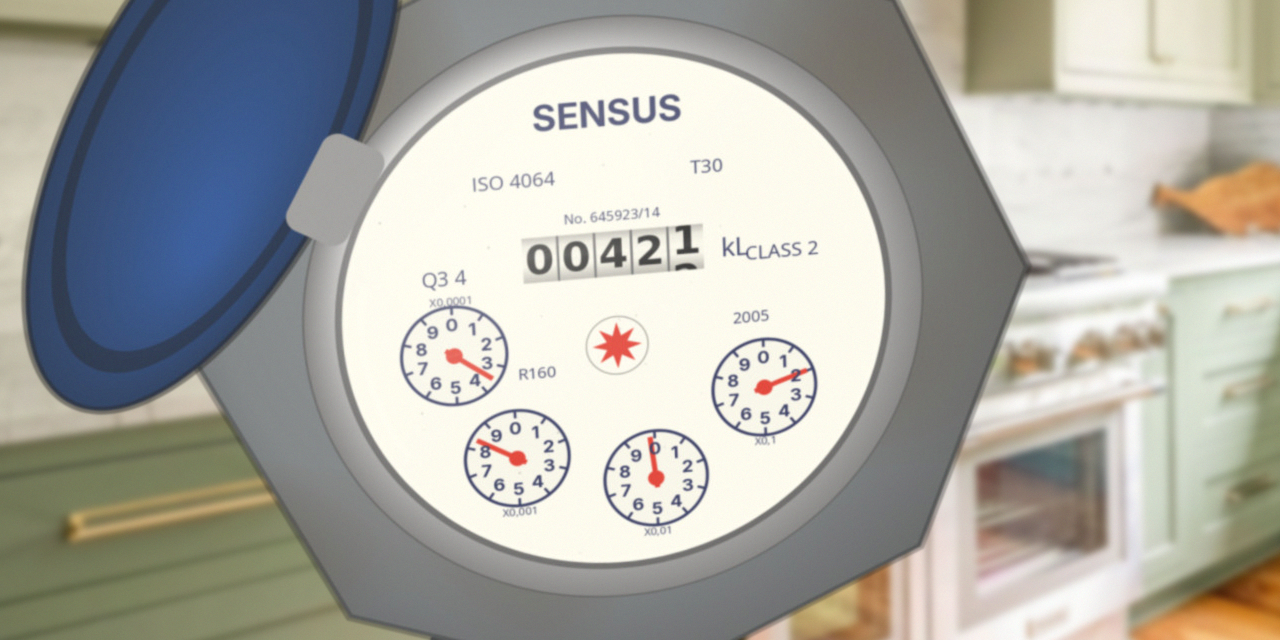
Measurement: 421.1983 kL
